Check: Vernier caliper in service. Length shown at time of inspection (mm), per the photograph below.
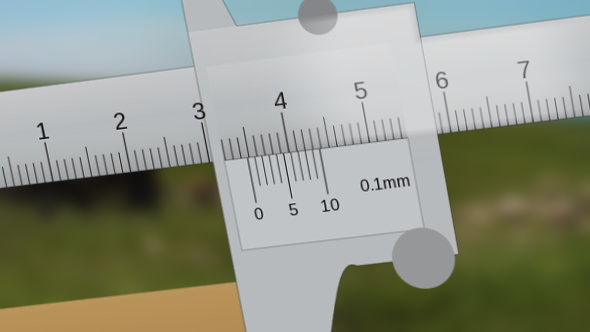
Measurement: 34.8 mm
